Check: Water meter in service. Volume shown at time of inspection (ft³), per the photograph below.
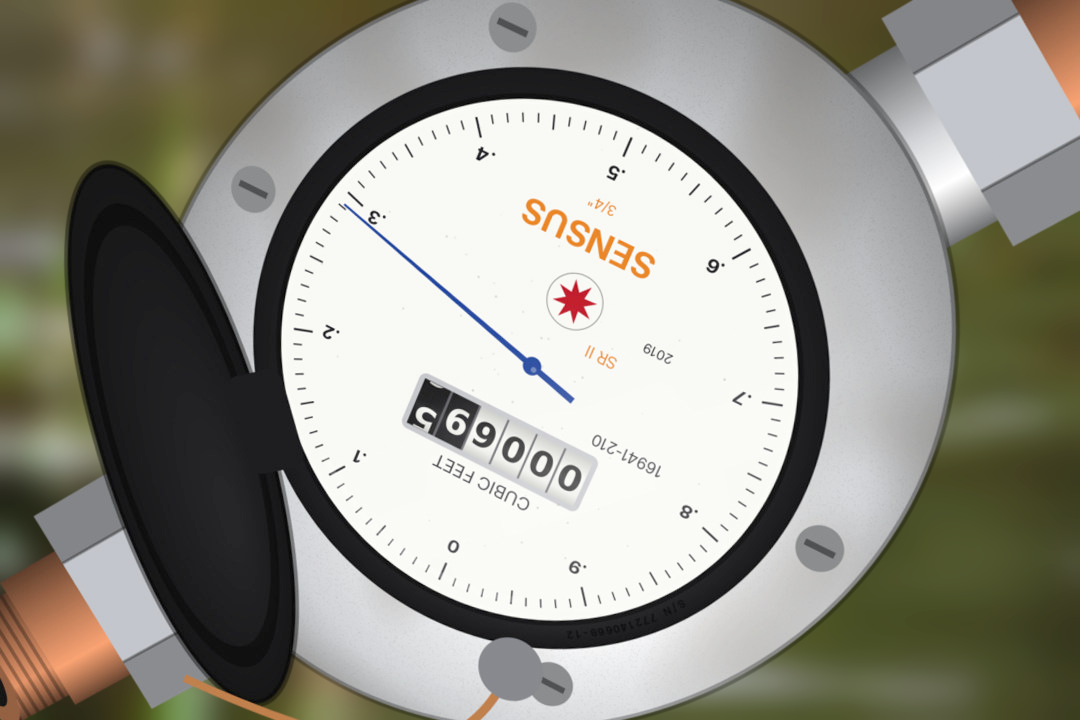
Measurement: 695.29 ft³
